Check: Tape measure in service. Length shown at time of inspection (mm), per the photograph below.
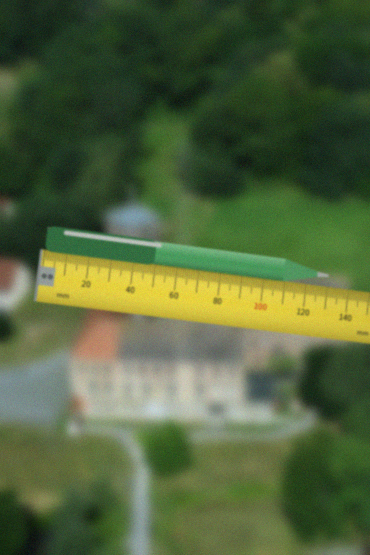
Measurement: 130 mm
